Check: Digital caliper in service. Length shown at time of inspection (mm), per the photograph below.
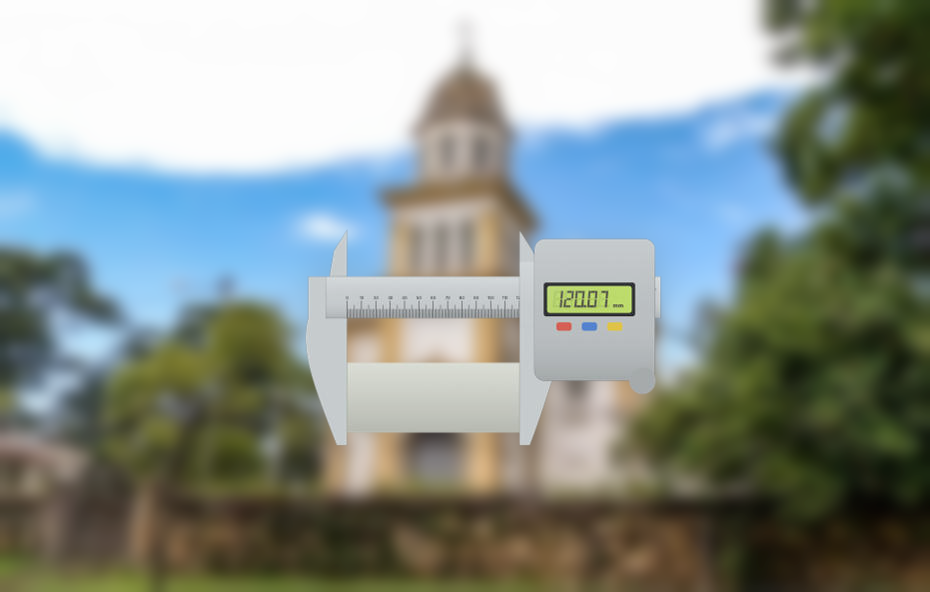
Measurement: 120.07 mm
